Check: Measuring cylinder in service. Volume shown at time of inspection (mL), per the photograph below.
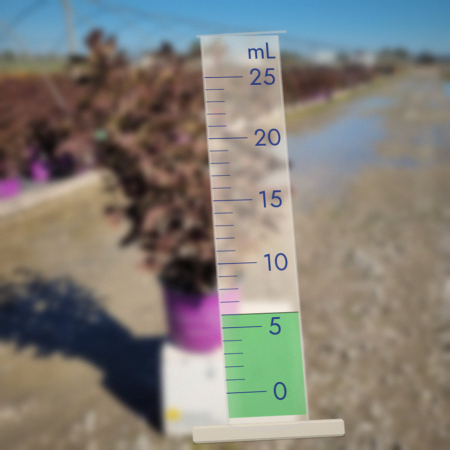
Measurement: 6 mL
